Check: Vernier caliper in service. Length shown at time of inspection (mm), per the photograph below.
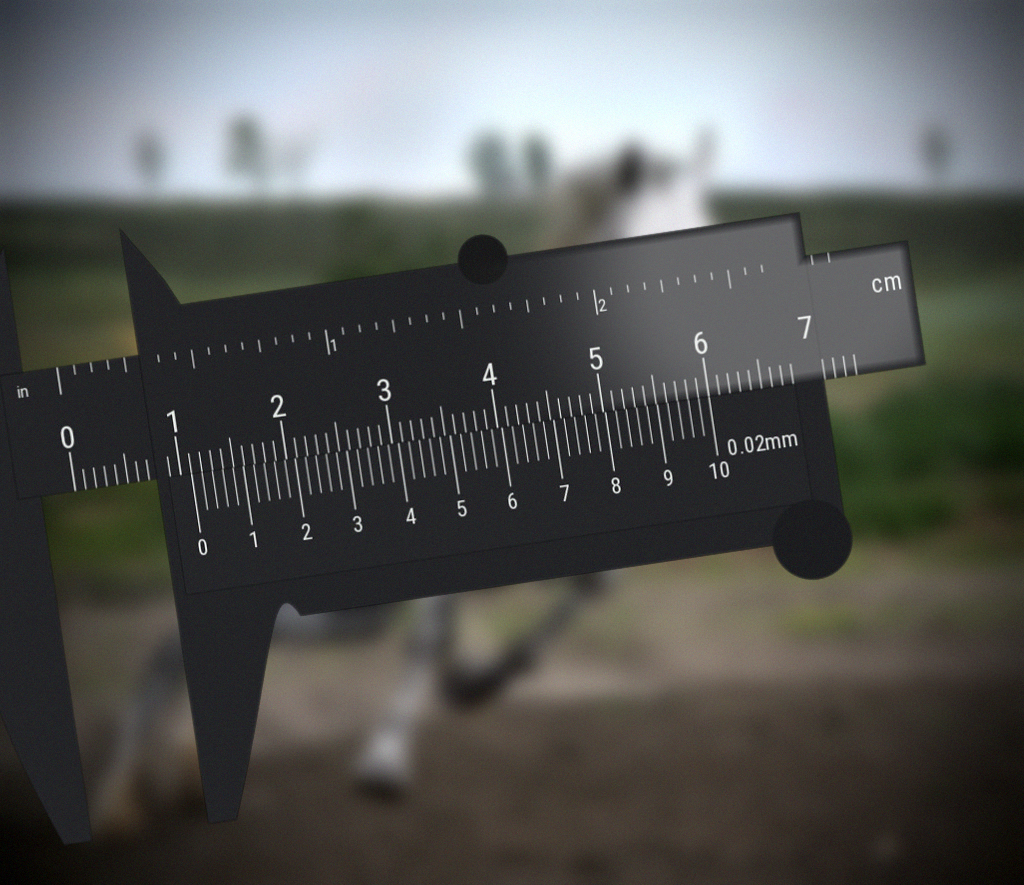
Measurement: 11.0 mm
